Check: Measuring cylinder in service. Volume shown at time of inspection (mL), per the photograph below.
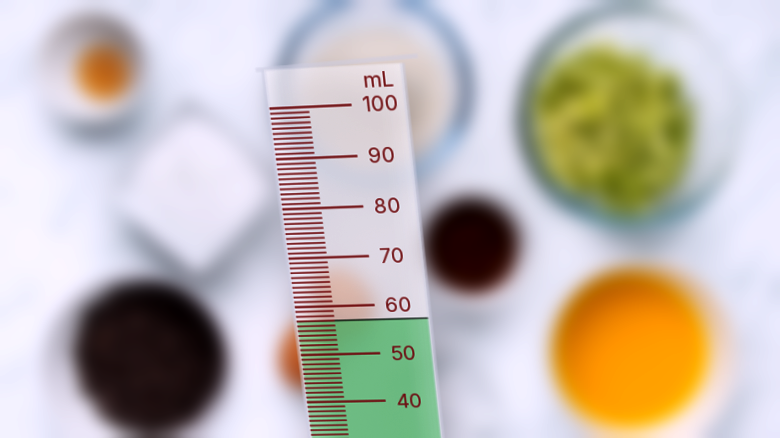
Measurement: 57 mL
